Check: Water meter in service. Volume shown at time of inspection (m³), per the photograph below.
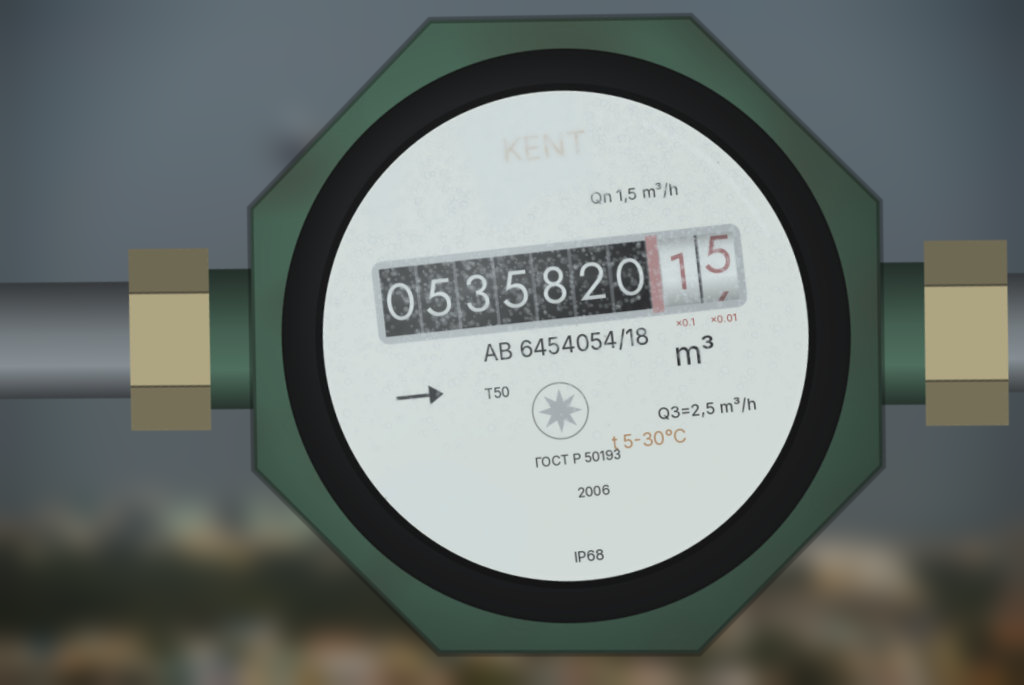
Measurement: 535820.15 m³
